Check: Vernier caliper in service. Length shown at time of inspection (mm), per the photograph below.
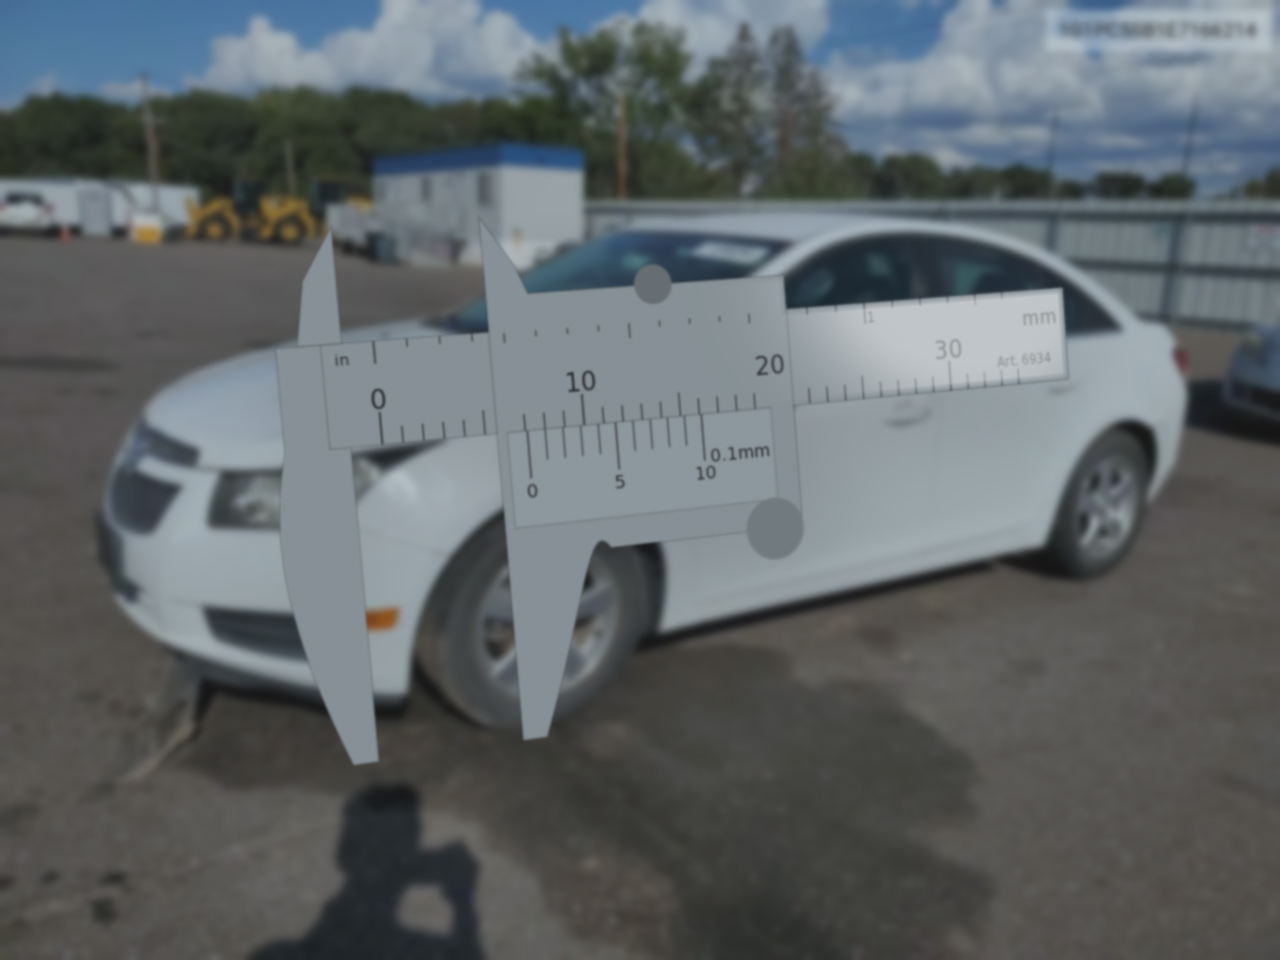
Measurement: 7.1 mm
